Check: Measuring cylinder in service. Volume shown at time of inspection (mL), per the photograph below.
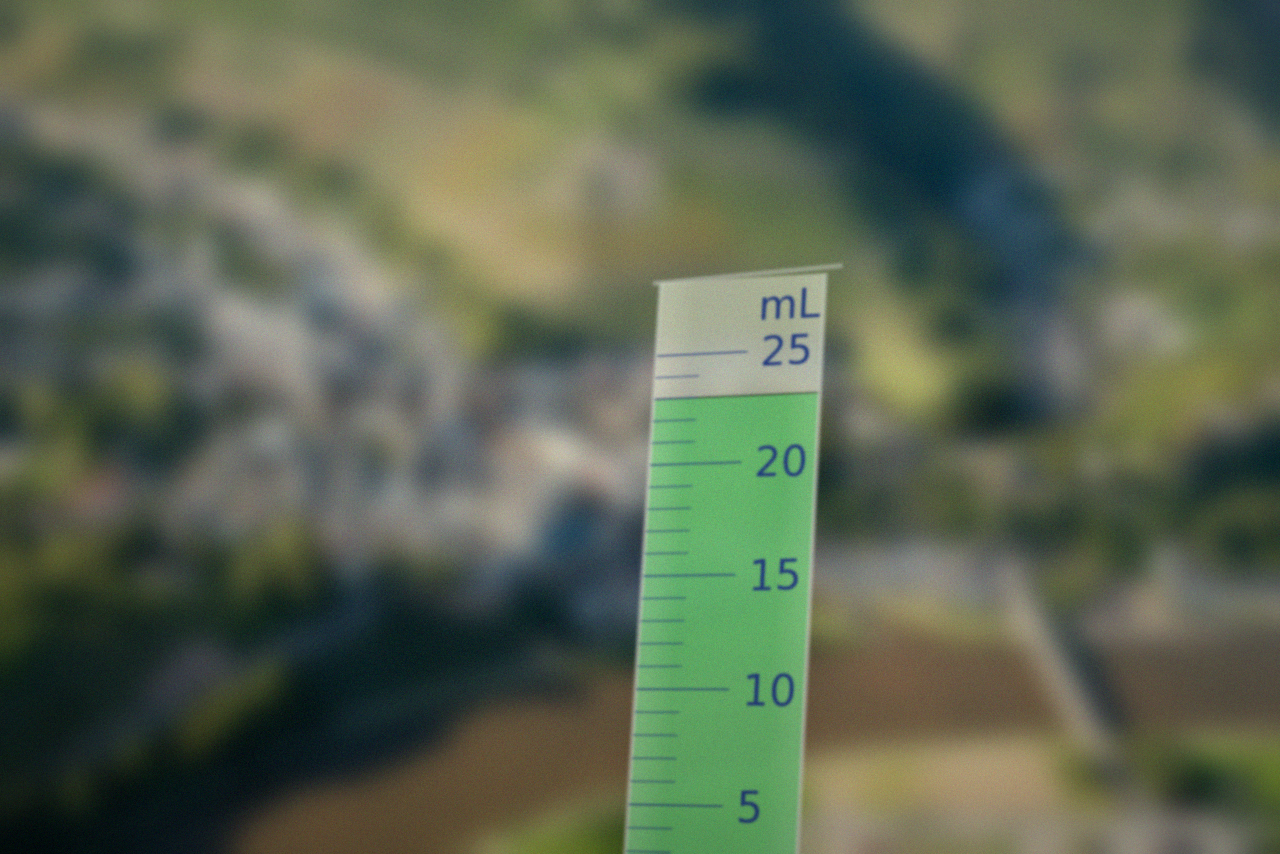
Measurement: 23 mL
